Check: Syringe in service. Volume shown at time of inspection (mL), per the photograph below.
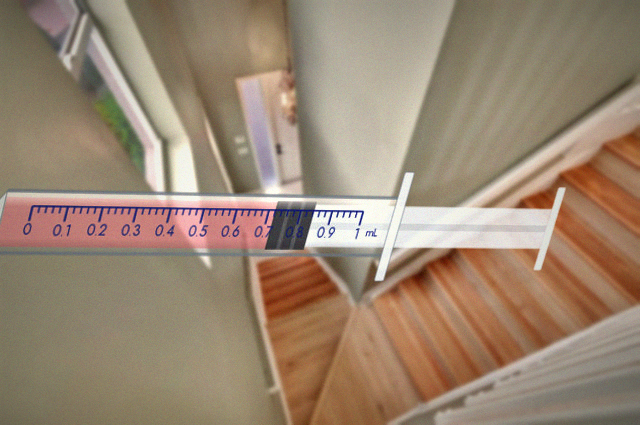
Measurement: 0.72 mL
